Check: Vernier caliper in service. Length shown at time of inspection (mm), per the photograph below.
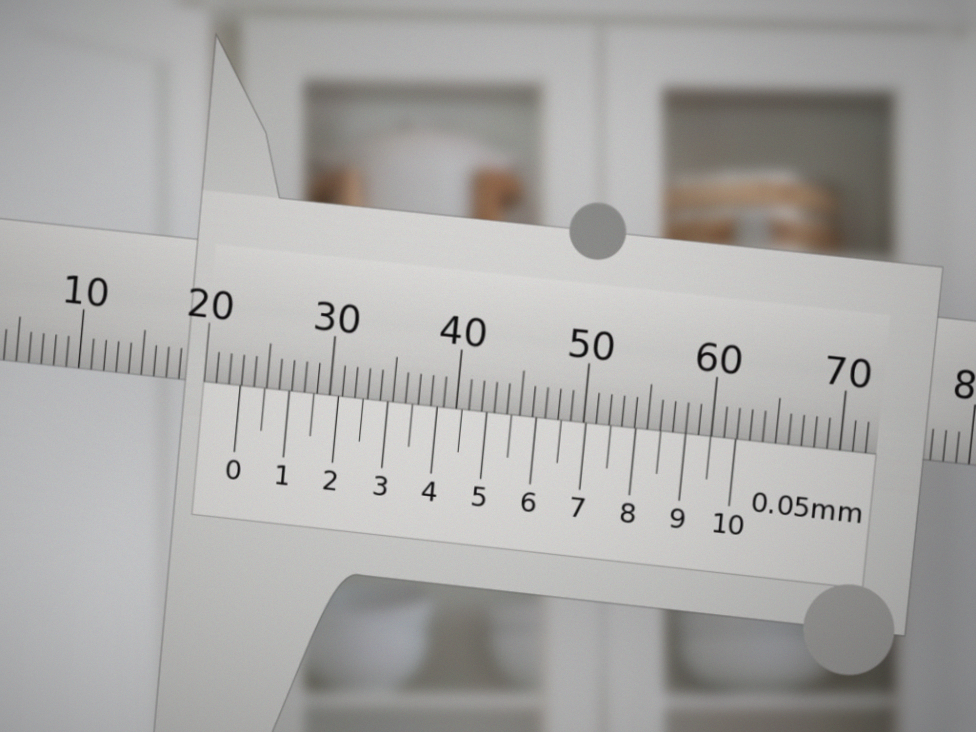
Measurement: 22.9 mm
